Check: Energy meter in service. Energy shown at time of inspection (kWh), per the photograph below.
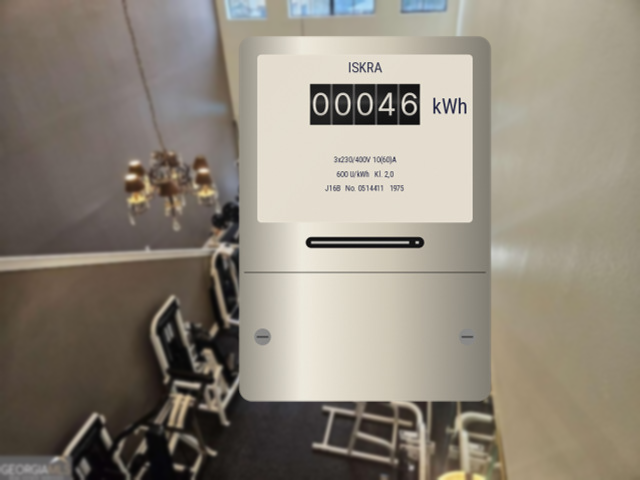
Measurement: 46 kWh
